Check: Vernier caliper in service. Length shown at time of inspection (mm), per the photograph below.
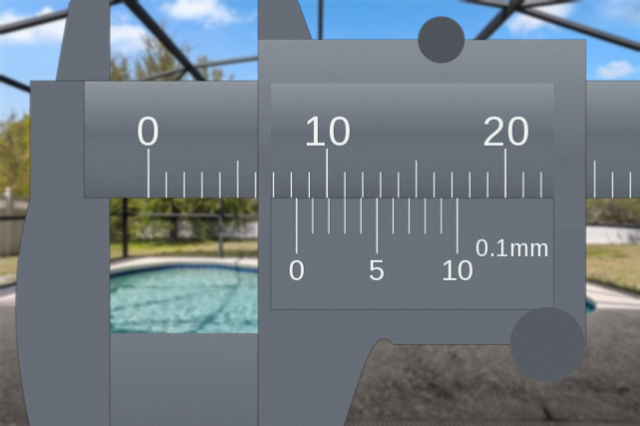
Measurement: 8.3 mm
